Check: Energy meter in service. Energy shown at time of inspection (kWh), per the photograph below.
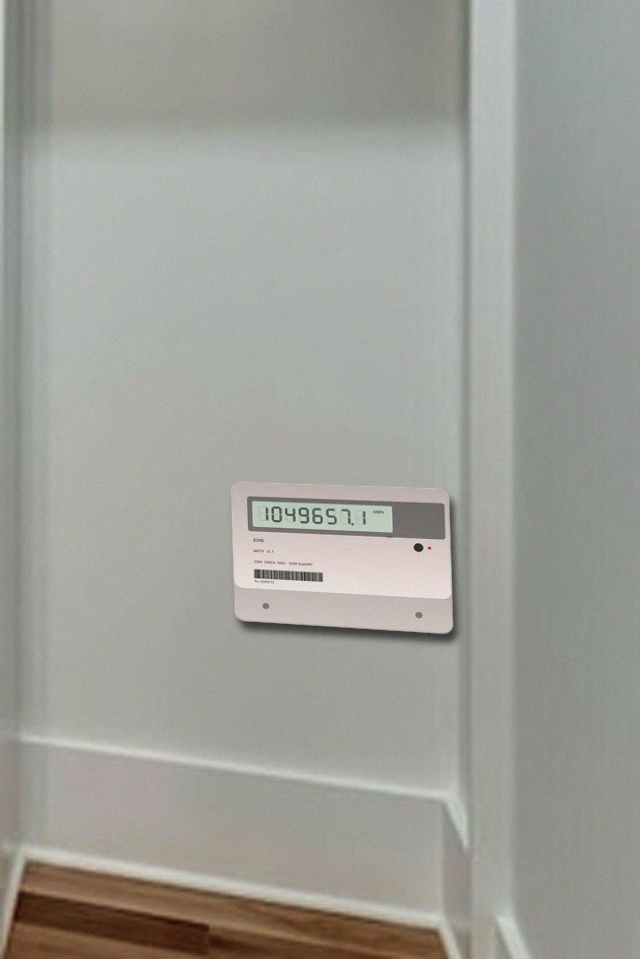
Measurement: 1049657.1 kWh
